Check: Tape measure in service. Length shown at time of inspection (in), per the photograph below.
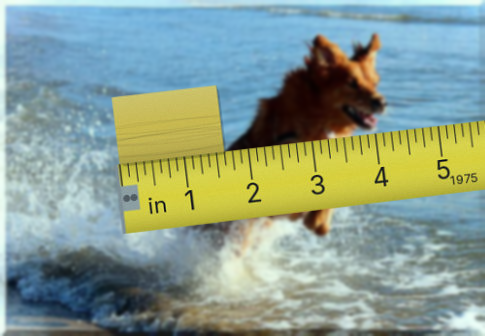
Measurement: 1.625 in
